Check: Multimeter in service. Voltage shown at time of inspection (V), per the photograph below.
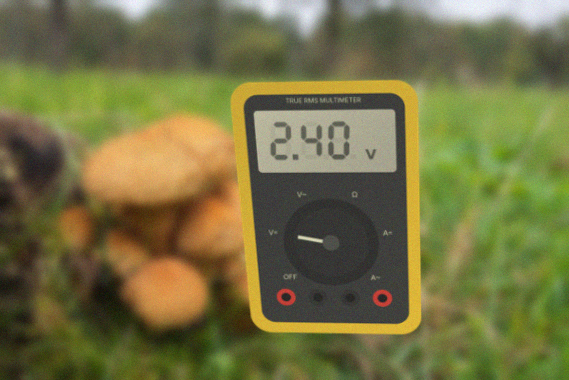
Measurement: 2.40 V
